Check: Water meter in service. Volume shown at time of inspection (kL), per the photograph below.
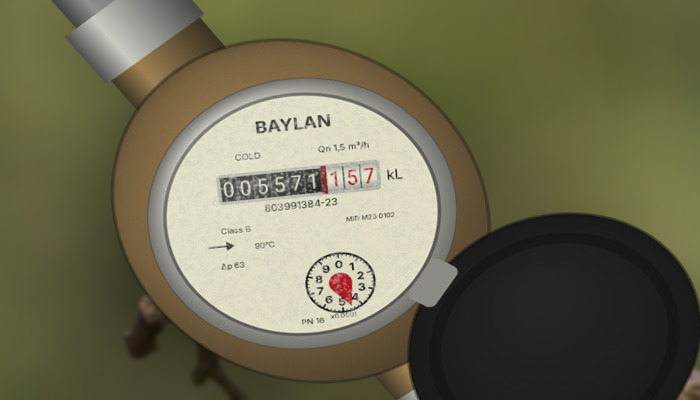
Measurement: 5571.1574 kL
